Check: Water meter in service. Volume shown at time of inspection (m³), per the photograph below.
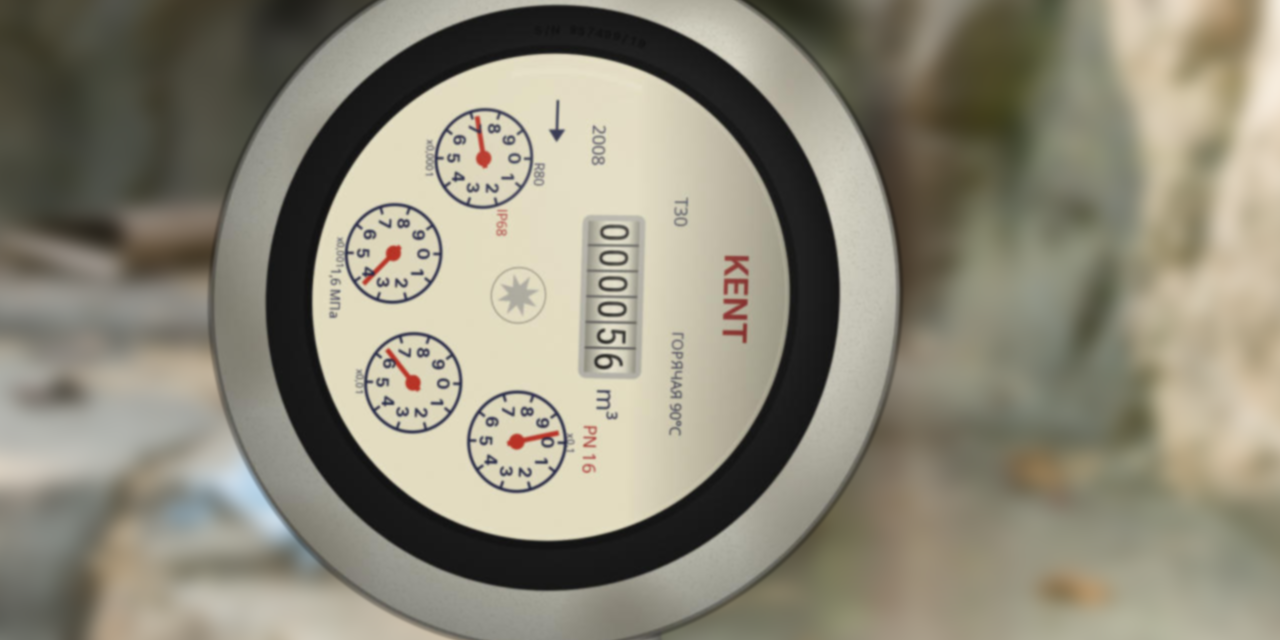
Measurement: 55.9637 m³
